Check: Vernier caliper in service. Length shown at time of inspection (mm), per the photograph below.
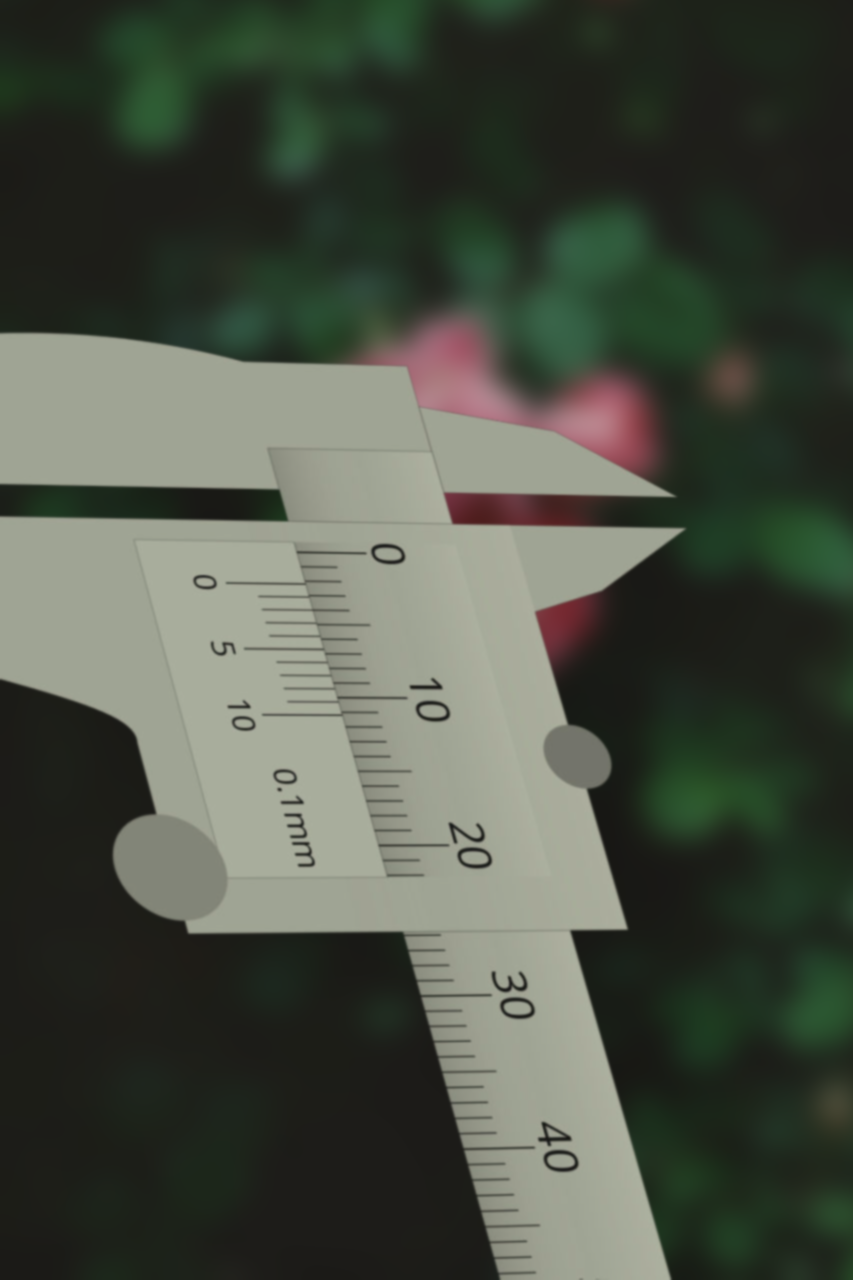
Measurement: 2.2 mm
